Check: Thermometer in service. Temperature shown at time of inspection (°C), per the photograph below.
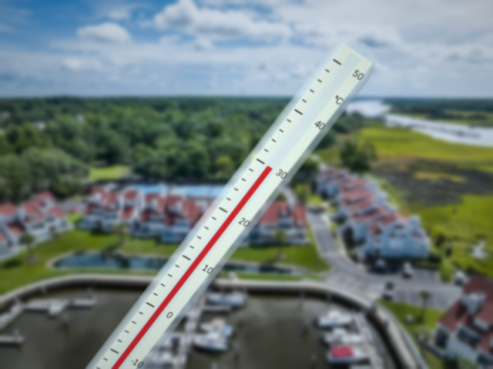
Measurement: 30 °C
